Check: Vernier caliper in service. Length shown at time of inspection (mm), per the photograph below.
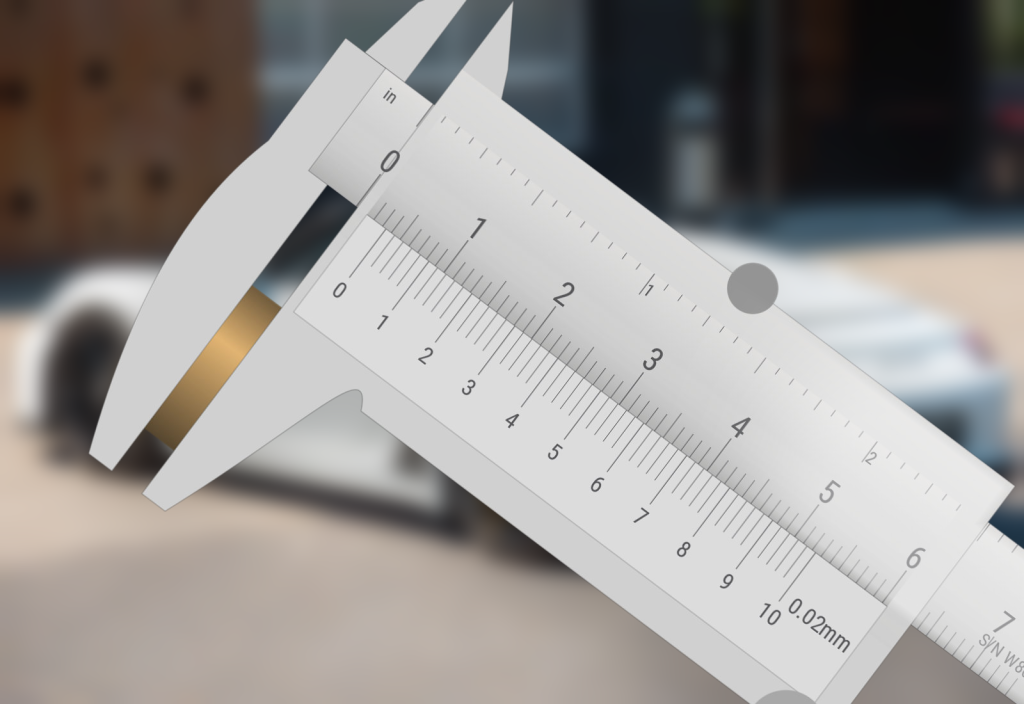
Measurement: 3.4 mm
